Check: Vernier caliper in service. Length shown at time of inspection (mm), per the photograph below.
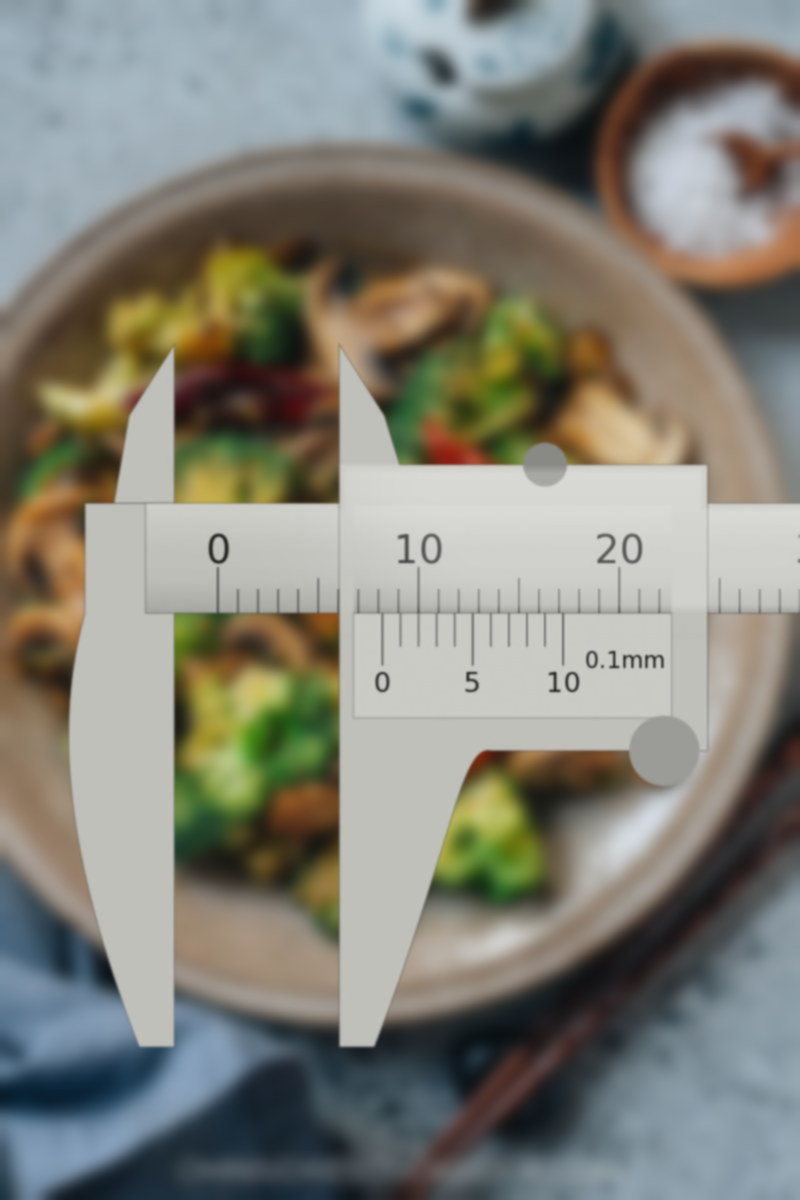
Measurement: 8.2 mm
